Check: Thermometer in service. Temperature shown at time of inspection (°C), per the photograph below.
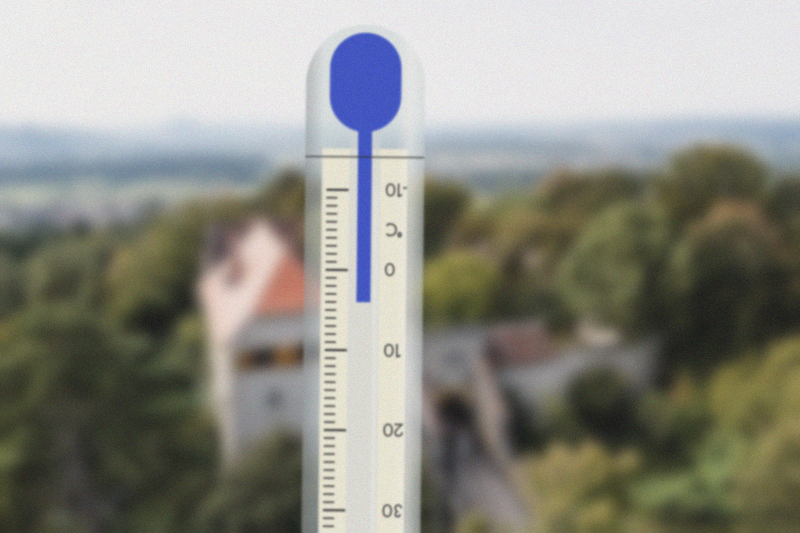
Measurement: 4 °C
